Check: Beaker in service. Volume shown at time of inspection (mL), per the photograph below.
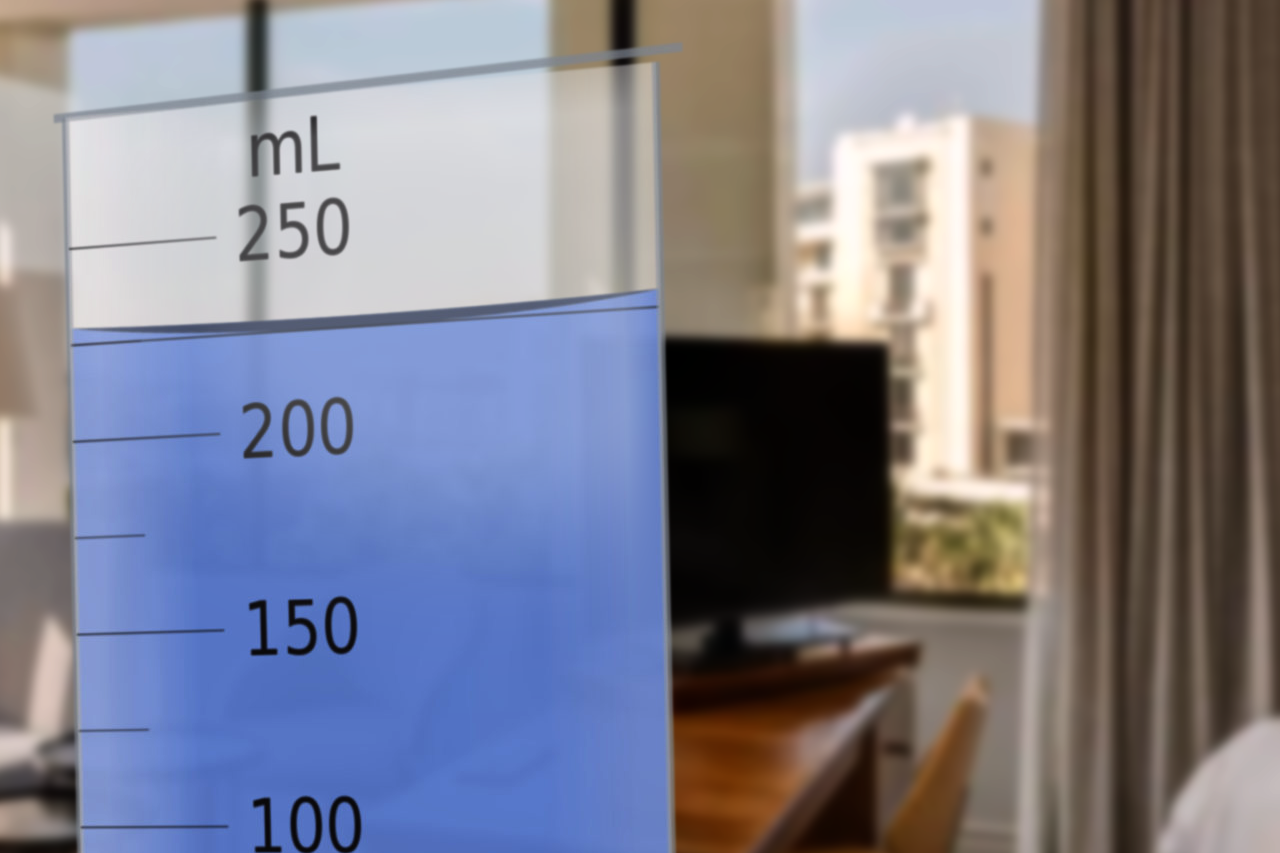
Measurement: 225 mL
